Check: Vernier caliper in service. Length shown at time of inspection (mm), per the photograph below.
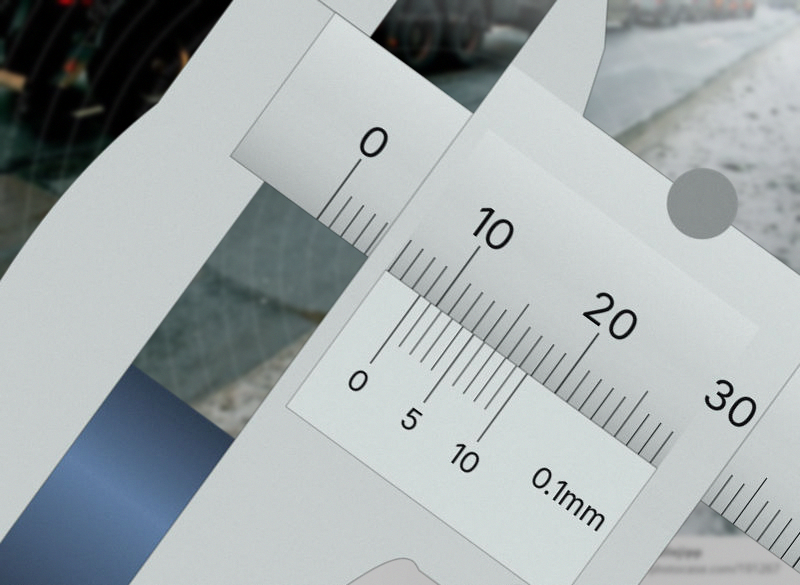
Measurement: 8.7 mm
